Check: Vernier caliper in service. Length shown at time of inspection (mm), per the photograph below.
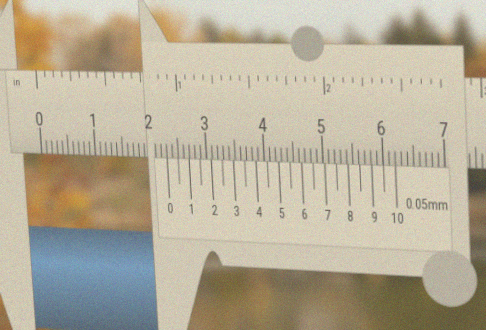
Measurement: 23.0 mm
